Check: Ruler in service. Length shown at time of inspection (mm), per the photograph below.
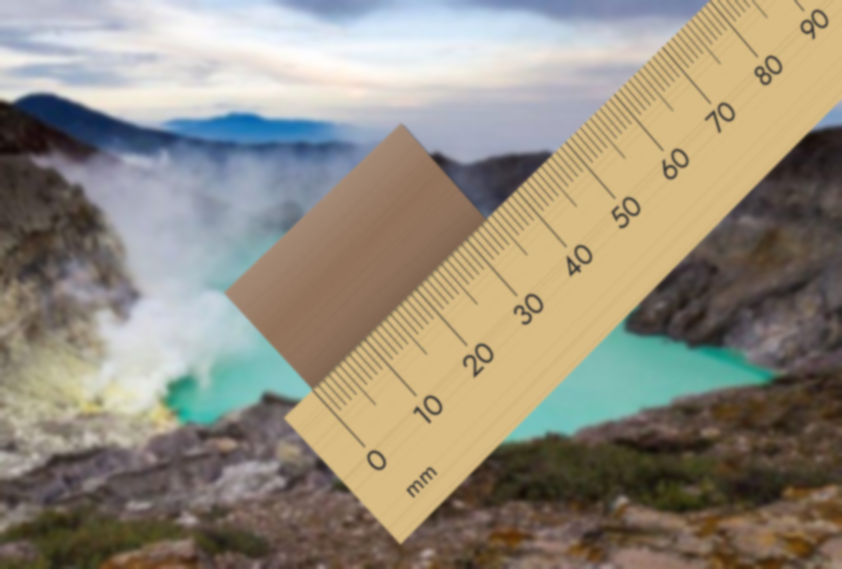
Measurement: 34 mm
